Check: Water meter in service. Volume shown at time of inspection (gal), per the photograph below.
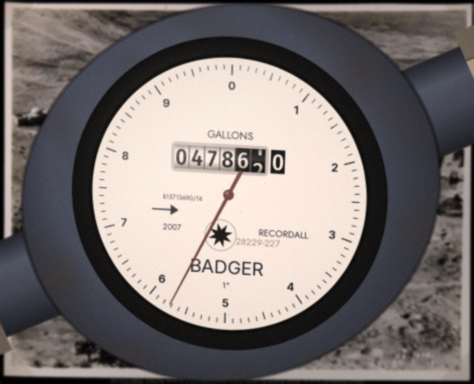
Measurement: 478615.7 gal
